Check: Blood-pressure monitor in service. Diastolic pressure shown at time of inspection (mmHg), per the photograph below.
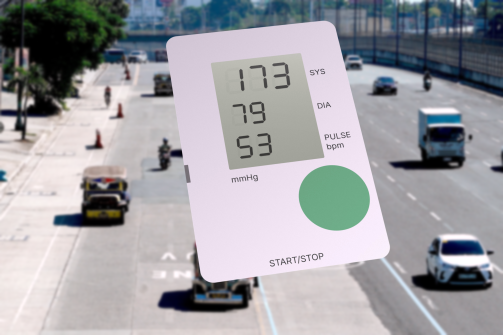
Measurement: 79 mmHg
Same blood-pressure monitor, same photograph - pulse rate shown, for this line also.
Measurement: 53 bpm
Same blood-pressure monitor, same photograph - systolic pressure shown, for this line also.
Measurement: 173 mmHg
